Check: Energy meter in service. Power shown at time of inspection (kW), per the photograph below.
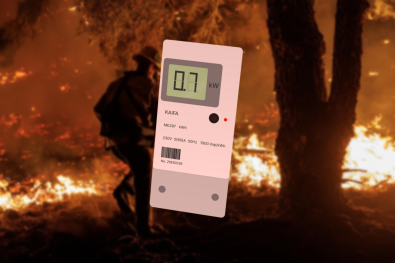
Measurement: 0.7 kW
